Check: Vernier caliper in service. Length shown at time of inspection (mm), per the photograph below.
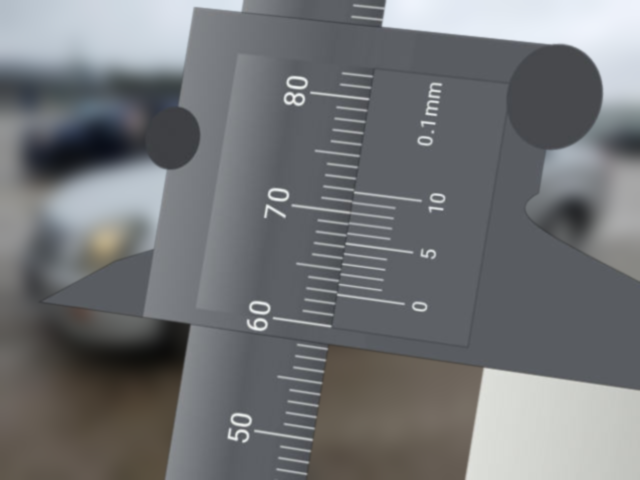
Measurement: 62.8 mm
